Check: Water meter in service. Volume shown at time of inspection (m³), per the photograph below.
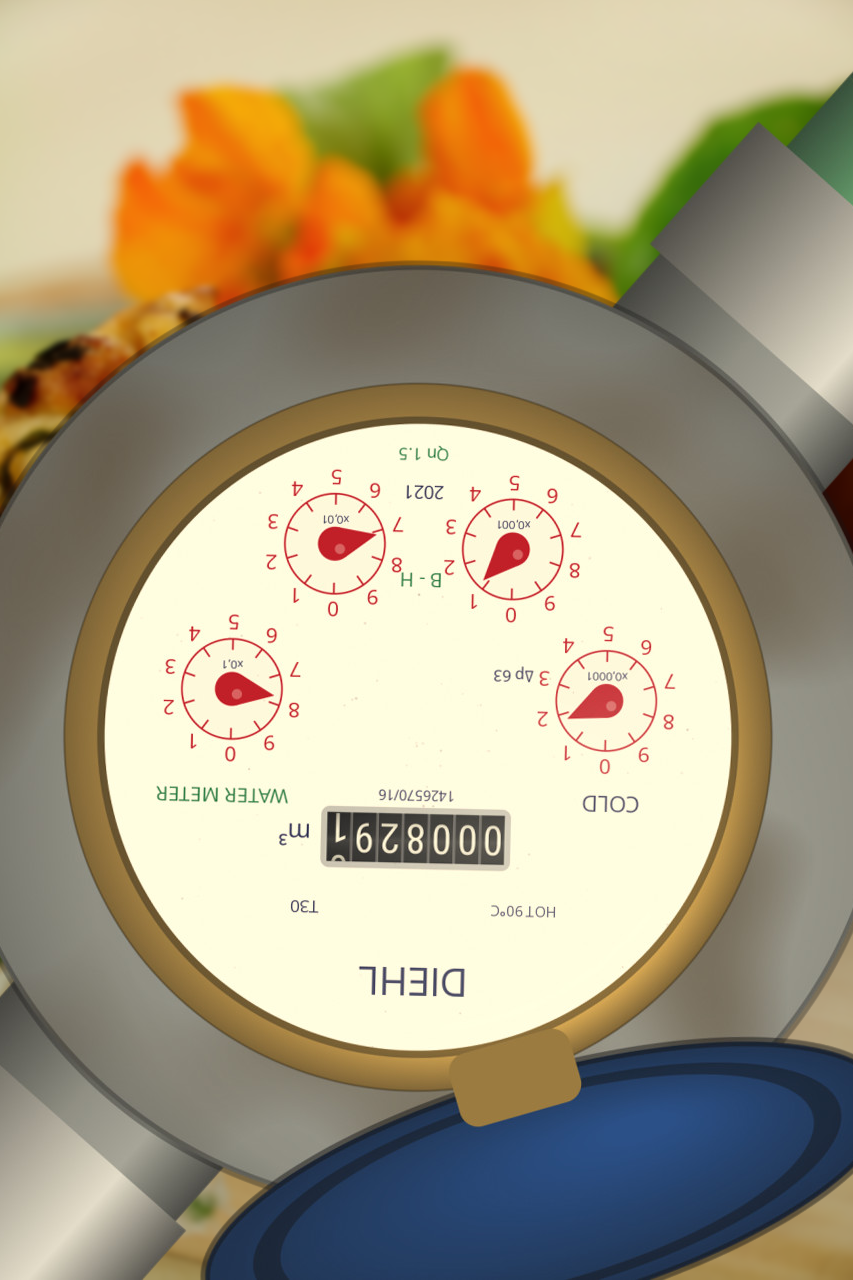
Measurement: 8290.7711 m³
